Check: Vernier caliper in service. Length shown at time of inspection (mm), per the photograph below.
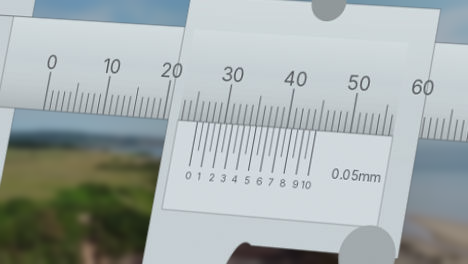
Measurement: 25.6 mm
